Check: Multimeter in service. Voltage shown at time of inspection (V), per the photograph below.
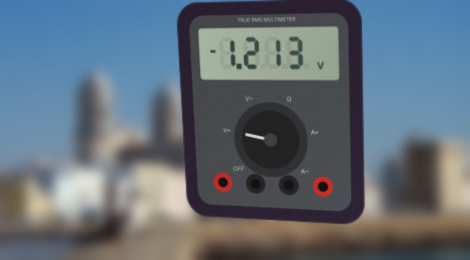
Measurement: -1.213 V
